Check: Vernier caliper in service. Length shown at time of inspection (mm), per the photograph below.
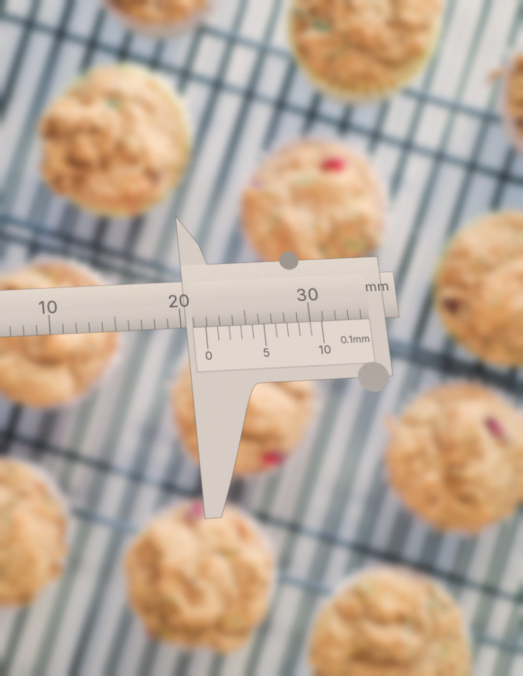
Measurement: 21.9 mm
